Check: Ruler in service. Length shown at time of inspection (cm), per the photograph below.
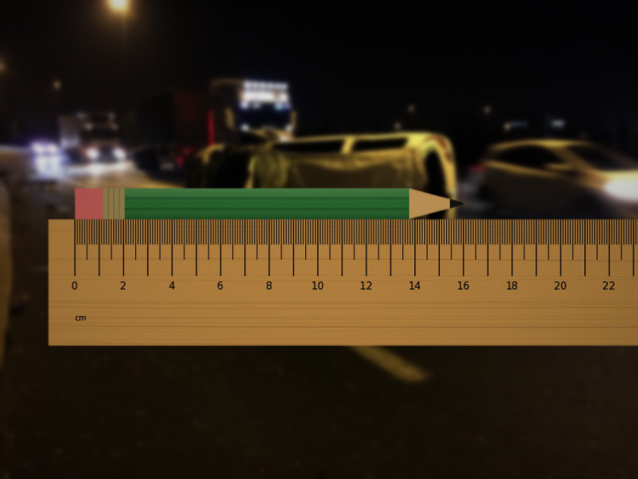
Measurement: 16 cm
